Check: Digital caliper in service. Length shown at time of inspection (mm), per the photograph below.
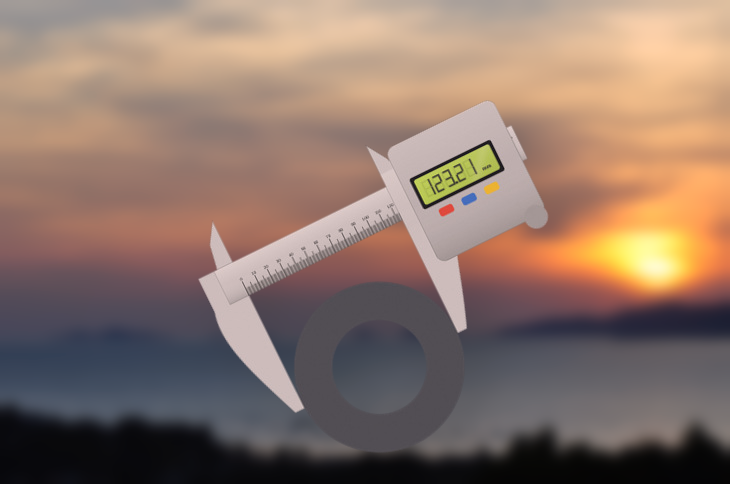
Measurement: 123.21 mm
